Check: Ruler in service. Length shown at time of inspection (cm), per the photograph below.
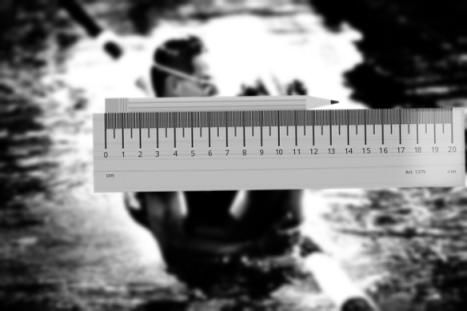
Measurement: 13.5 cm
